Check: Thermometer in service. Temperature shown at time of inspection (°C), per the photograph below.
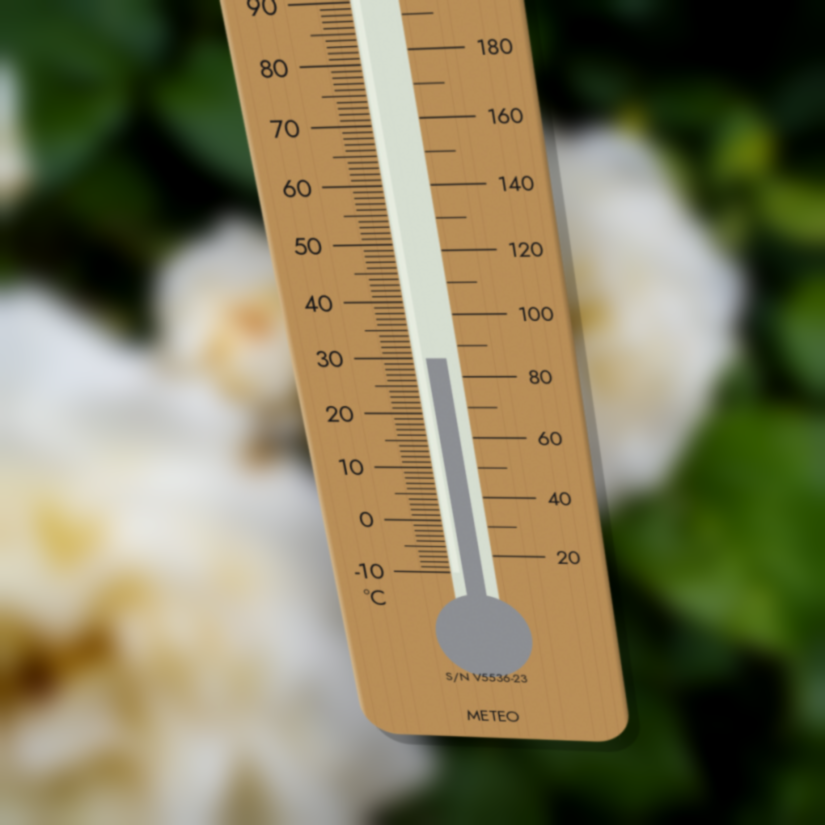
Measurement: 30 °C
